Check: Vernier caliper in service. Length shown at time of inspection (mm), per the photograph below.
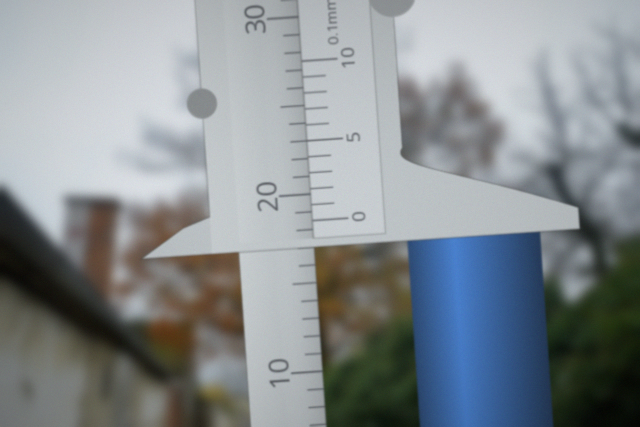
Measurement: 18.5 mm
